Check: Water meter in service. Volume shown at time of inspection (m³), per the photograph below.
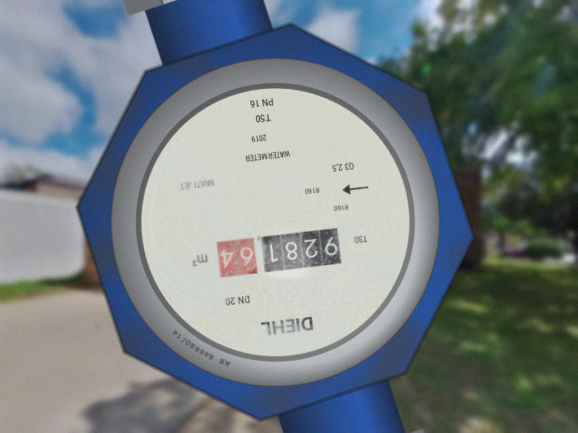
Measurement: 9281.64 m³
